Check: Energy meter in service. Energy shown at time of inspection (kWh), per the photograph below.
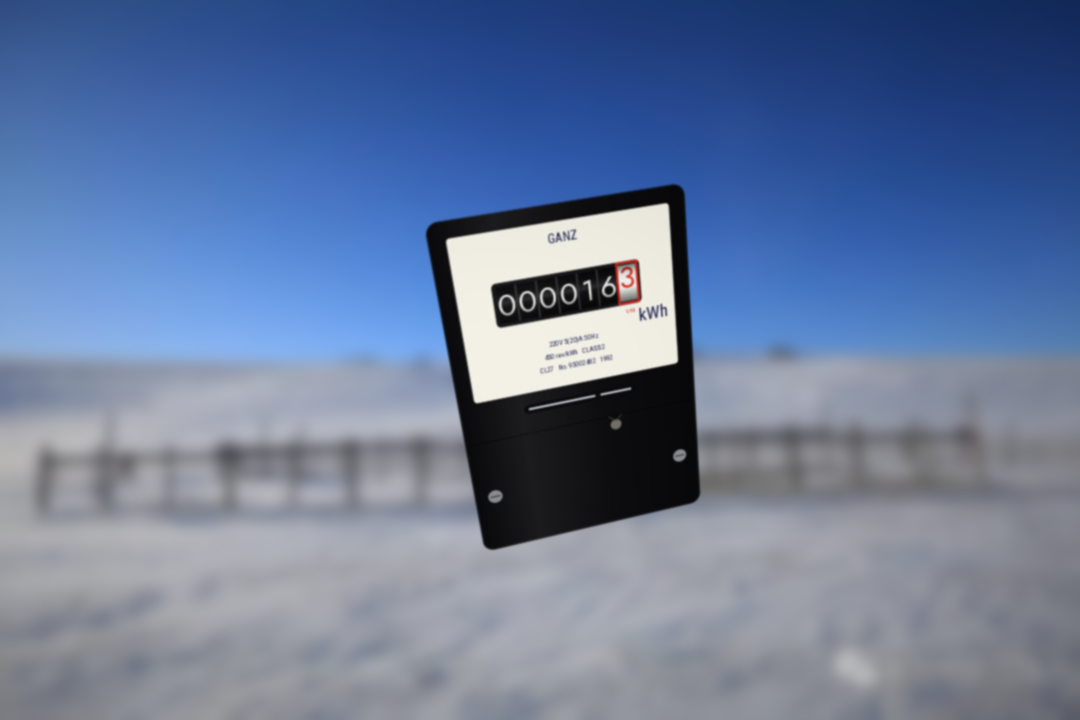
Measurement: 16.3 kWh
